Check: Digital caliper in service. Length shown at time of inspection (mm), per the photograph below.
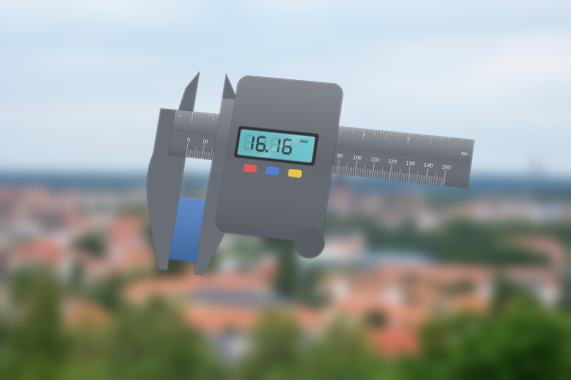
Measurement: 16.16 mm
